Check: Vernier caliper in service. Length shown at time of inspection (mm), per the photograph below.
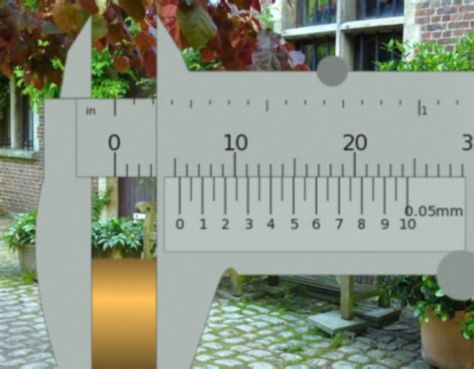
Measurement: 5.4 mm
